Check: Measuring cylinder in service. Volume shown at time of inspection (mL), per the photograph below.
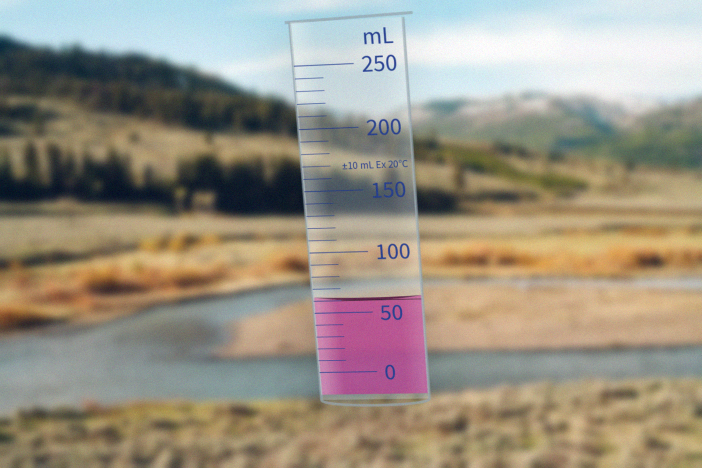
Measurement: 60 mL
